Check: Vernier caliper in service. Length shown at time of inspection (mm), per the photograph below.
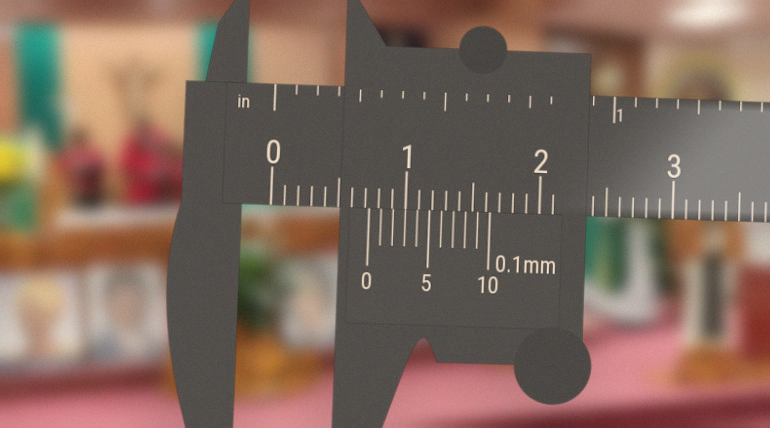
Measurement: 7.3 mm
